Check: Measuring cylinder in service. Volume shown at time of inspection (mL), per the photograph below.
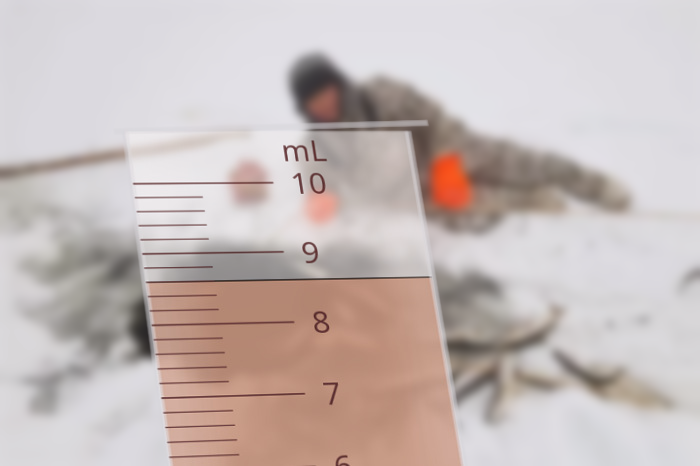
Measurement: 8.6 mL
